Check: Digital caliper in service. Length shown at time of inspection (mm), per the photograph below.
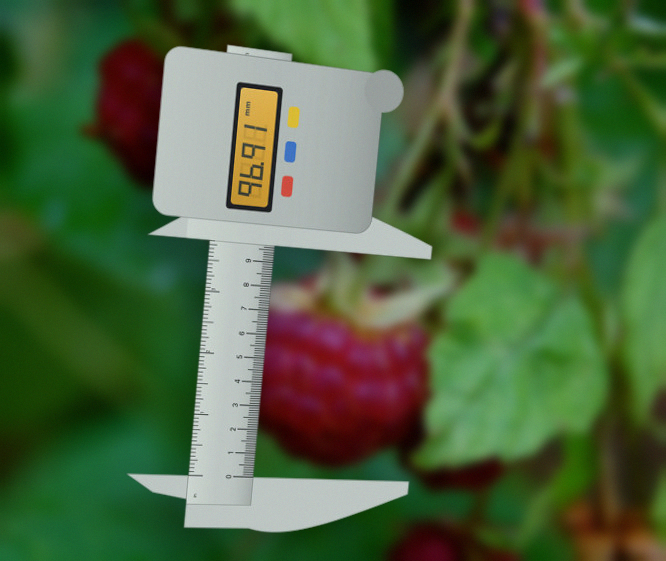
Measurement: 96.91 mm
